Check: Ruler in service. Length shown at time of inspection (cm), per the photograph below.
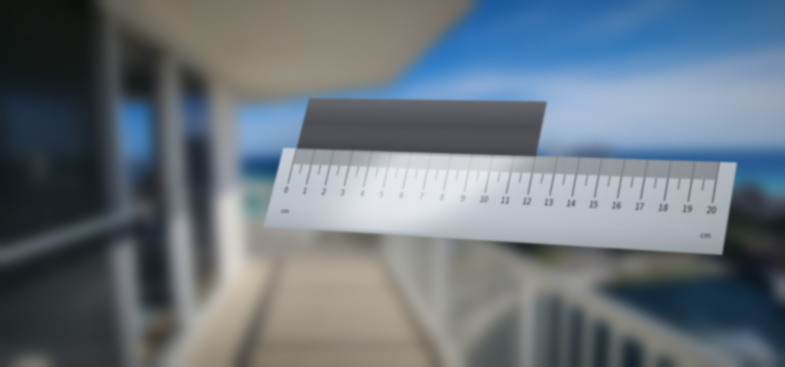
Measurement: 12 cm
